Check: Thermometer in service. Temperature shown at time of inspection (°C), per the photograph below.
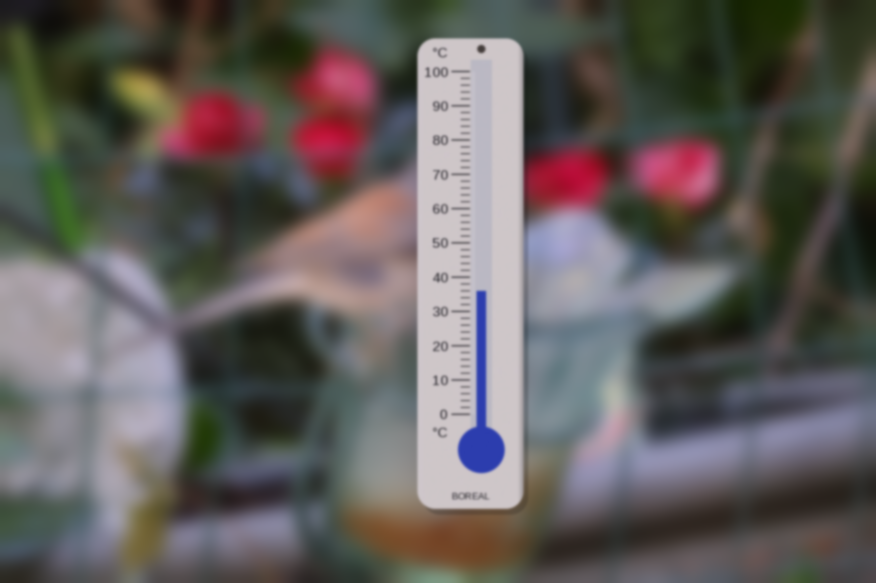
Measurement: 36 °C
